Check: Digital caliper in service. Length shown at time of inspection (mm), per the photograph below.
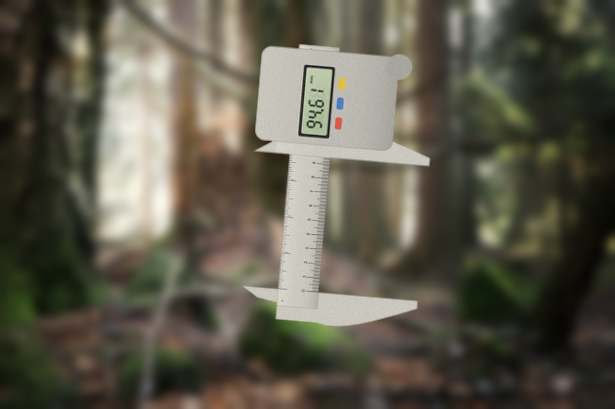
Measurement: 94.61 mm
